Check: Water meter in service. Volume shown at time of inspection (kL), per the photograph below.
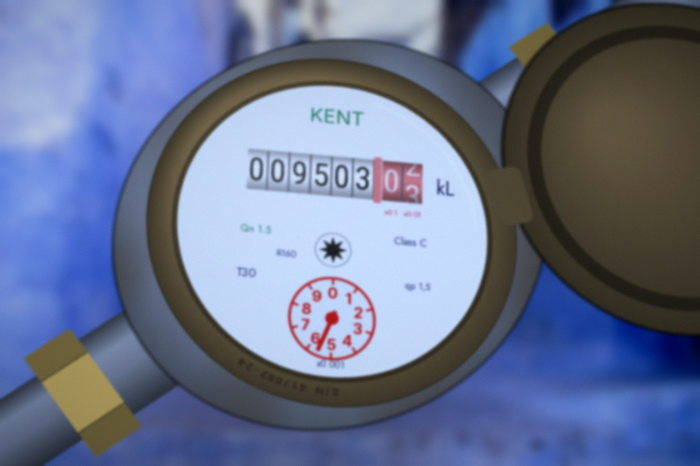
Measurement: 9503.025 kL
